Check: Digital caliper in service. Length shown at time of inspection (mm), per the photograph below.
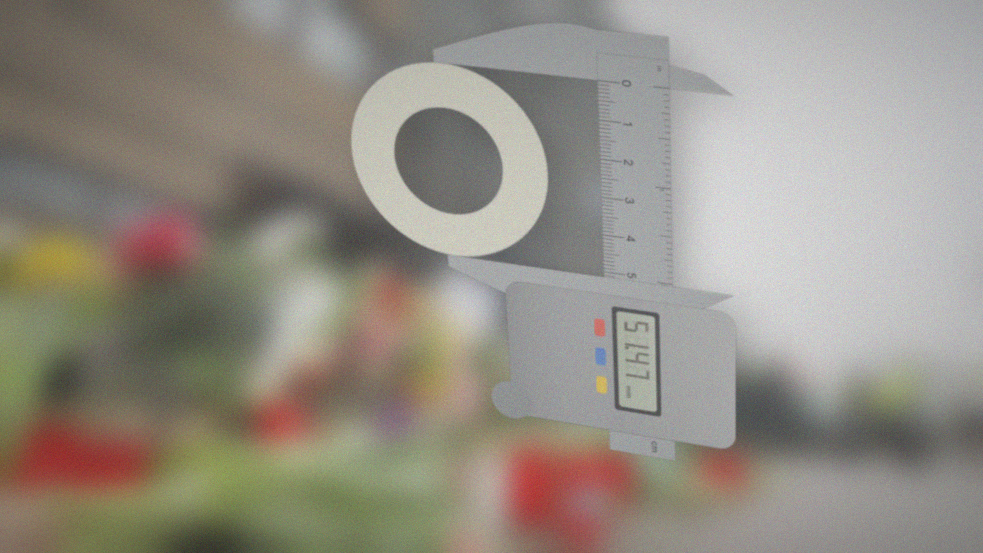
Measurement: 51.47 mm
